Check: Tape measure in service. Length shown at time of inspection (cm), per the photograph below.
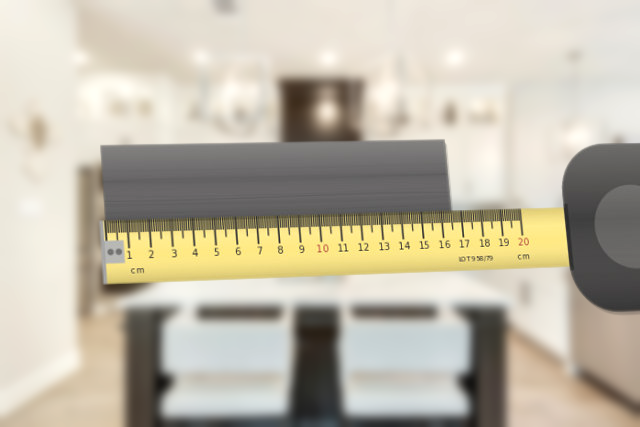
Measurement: 16.5 cm
